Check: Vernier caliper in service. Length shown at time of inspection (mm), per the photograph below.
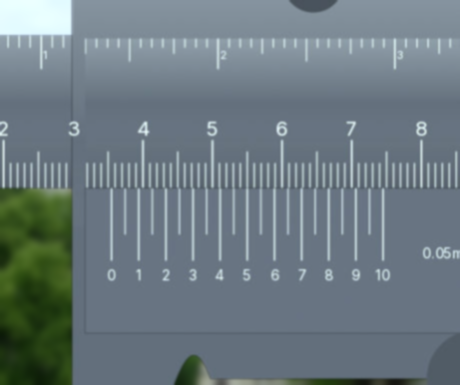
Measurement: 35.5 mm
